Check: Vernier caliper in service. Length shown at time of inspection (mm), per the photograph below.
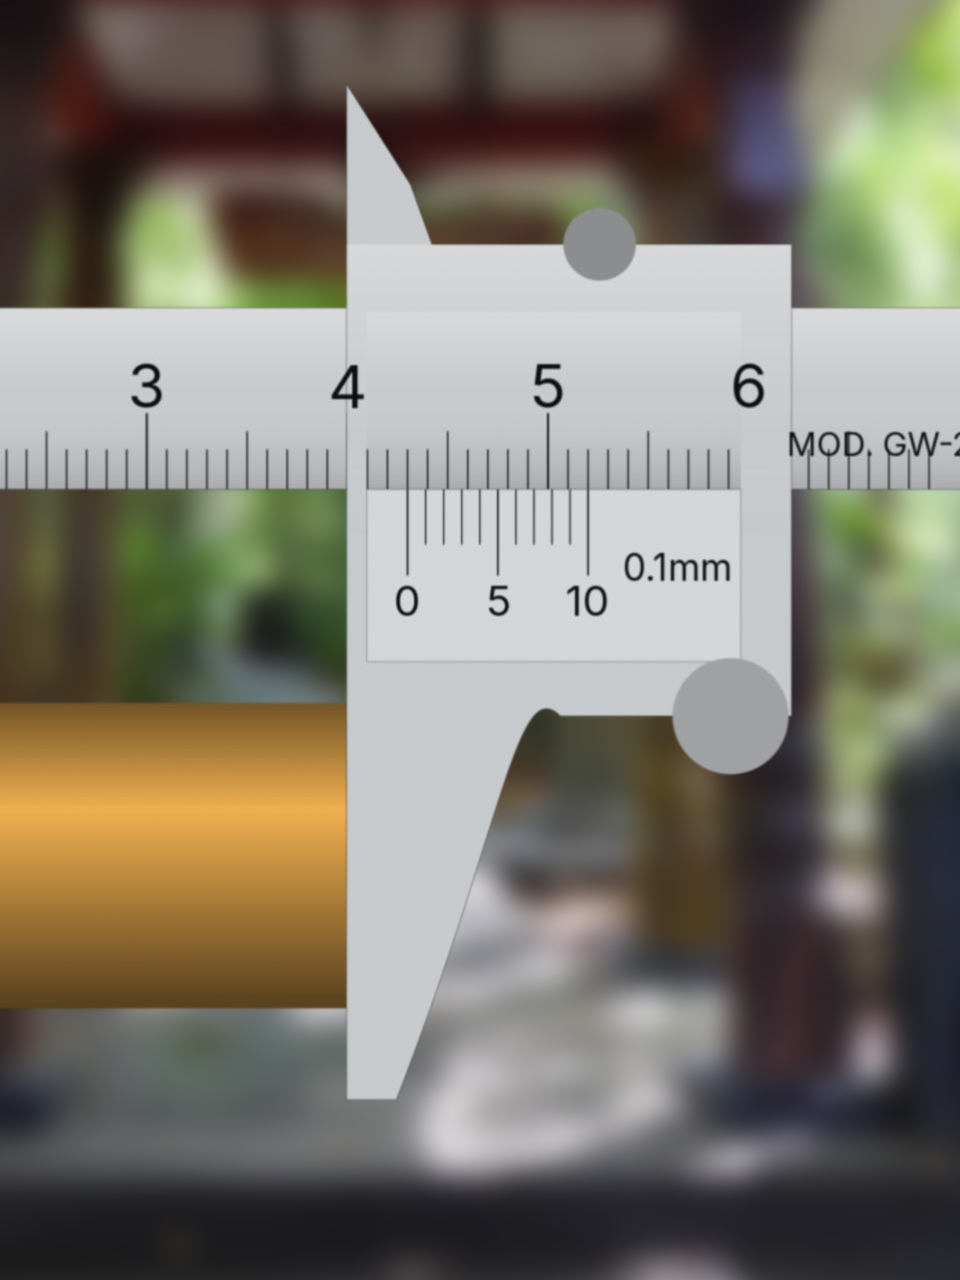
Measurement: 43.0 mm
